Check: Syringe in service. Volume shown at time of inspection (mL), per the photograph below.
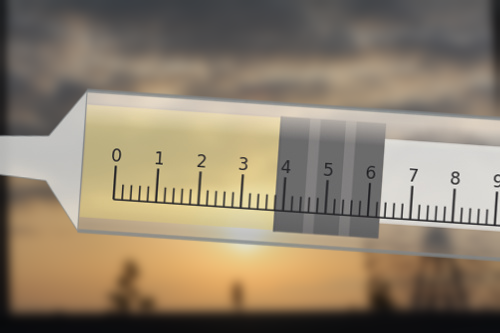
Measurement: 3.8 mL
